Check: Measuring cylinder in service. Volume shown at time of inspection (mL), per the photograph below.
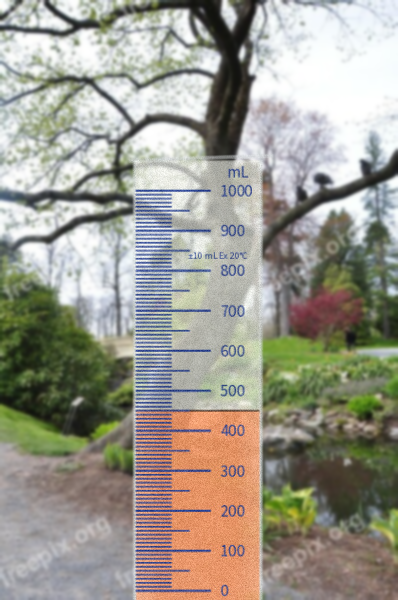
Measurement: 450 mL
